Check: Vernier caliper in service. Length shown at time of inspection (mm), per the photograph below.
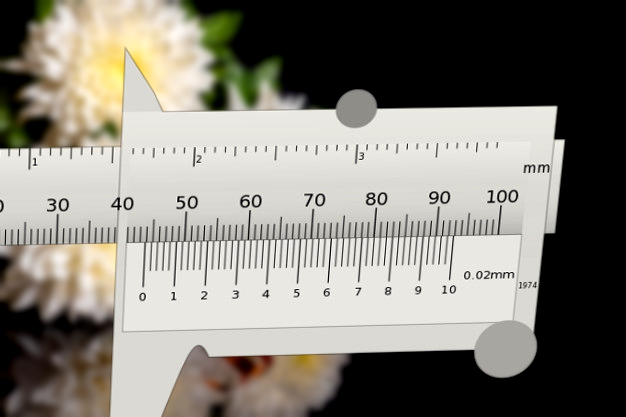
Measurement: 43.8 mm
